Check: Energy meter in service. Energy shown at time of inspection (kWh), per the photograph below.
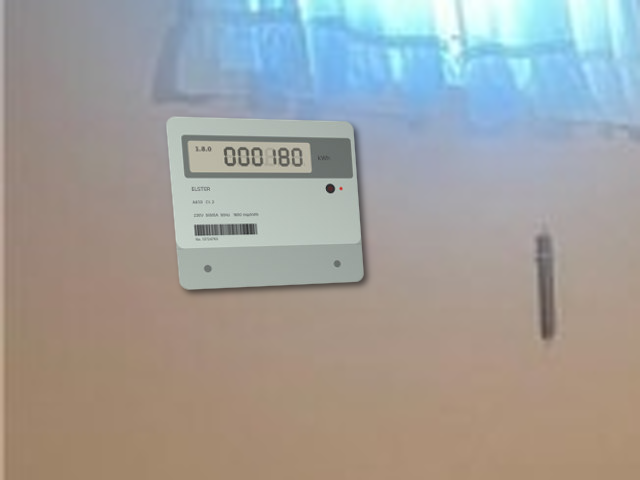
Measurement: 180 kWh
